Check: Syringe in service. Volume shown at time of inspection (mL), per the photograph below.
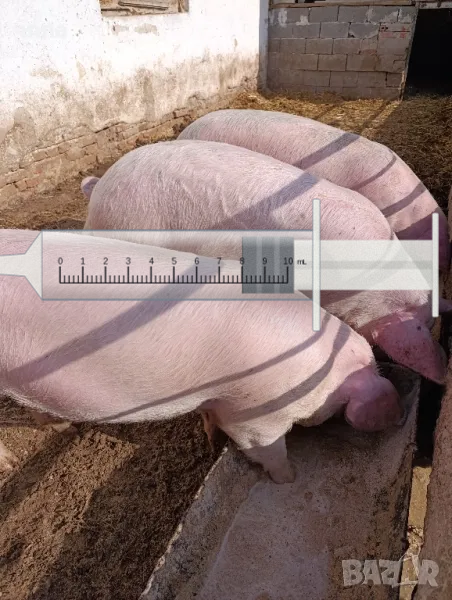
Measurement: 8 mL
